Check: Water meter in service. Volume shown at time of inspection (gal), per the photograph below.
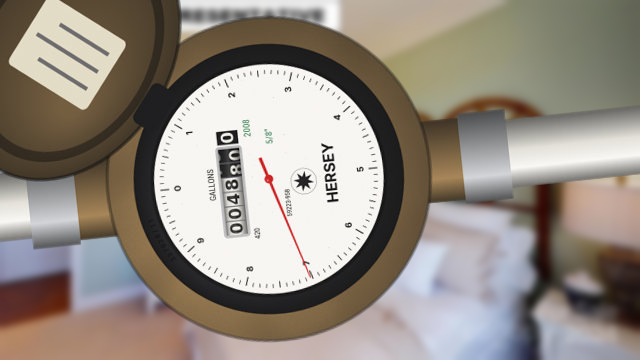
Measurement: 48797.0 gal
